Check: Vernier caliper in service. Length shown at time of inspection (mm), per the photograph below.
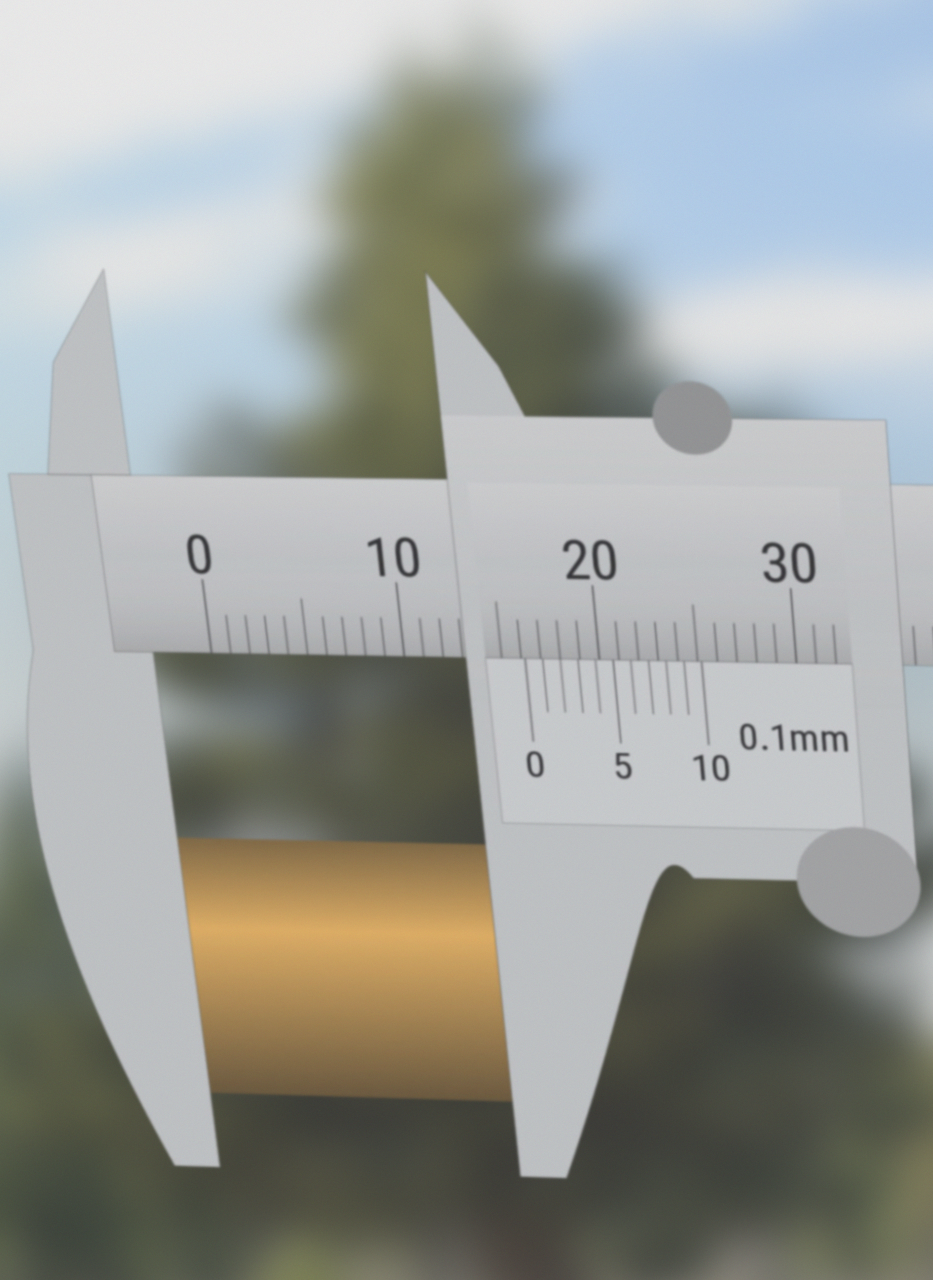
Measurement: 16.2 mm
